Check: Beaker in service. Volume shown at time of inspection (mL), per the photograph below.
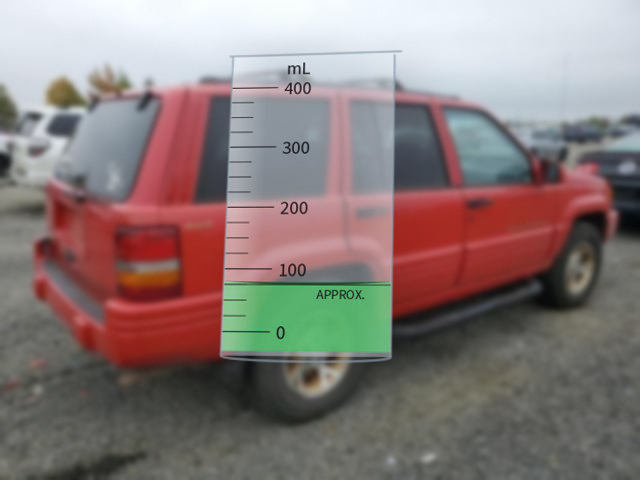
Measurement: 75 mL
